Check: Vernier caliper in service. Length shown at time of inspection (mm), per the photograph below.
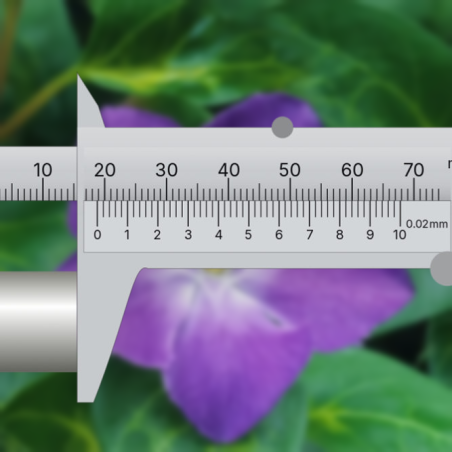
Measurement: 18.8 mm
